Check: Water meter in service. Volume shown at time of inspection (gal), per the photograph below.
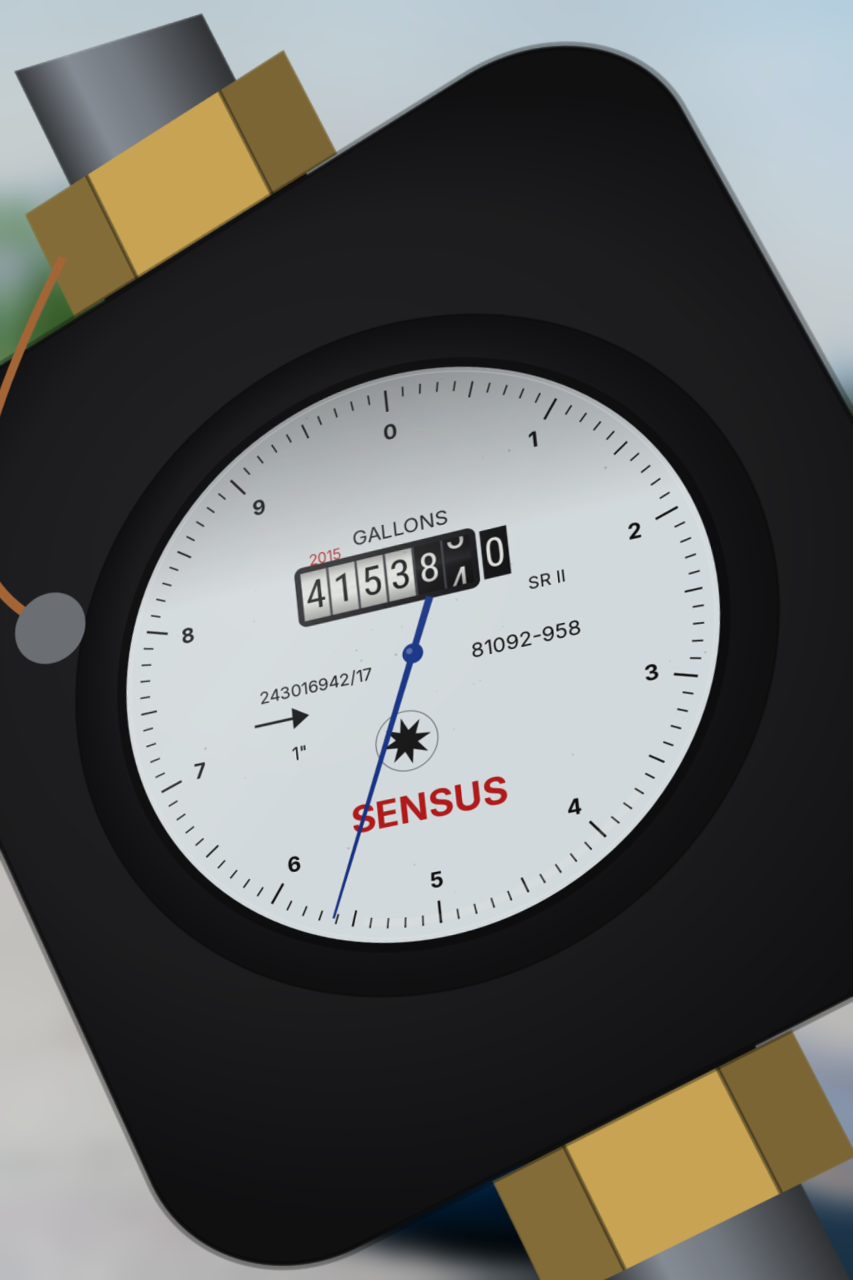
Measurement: 4153835.6 gal
